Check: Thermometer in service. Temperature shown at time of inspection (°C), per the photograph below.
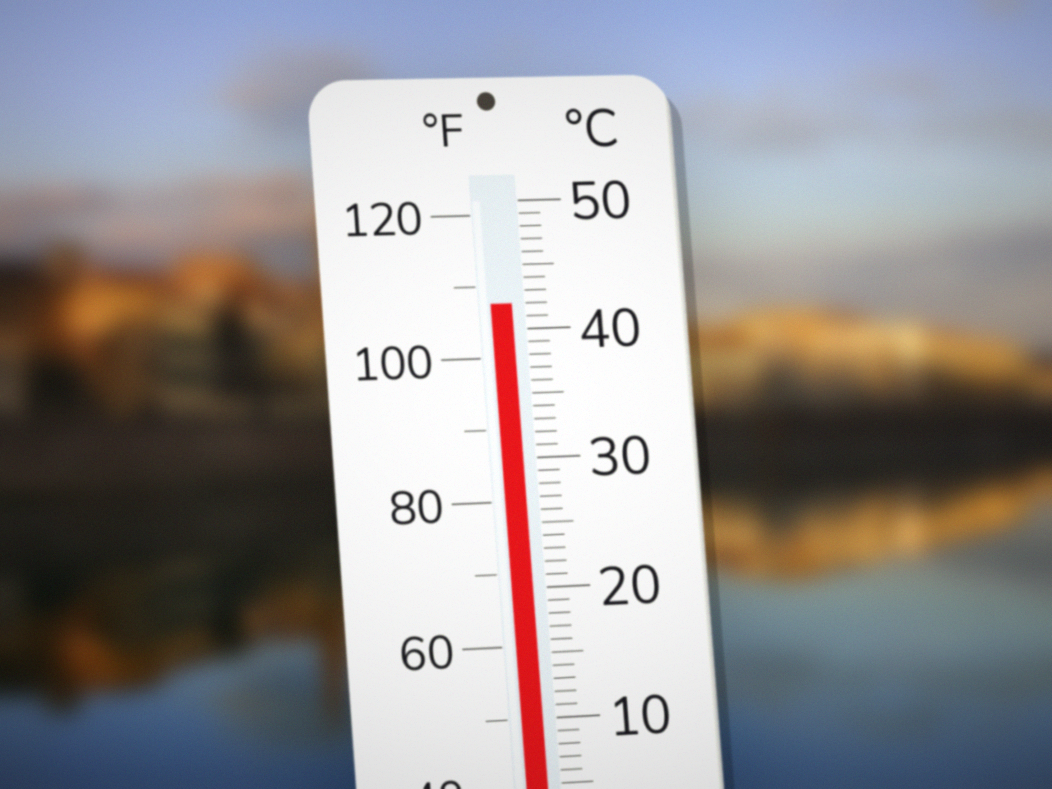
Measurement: 42 °C
